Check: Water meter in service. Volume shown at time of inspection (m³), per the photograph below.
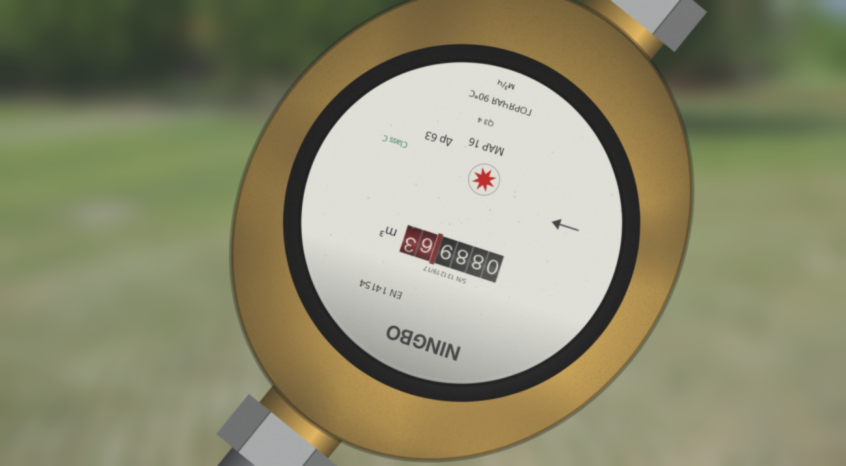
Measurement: 889.63 m³
